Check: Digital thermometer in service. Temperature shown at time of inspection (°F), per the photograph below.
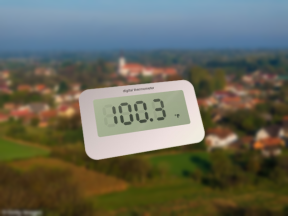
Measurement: 100.3 °F
